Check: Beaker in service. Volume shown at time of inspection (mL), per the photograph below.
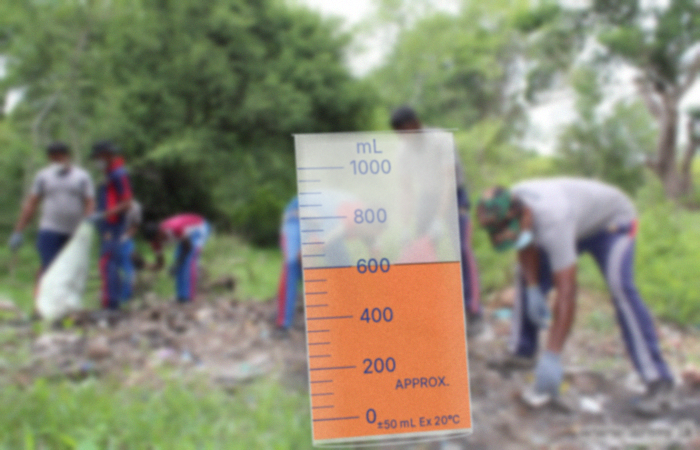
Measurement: 600 mL
